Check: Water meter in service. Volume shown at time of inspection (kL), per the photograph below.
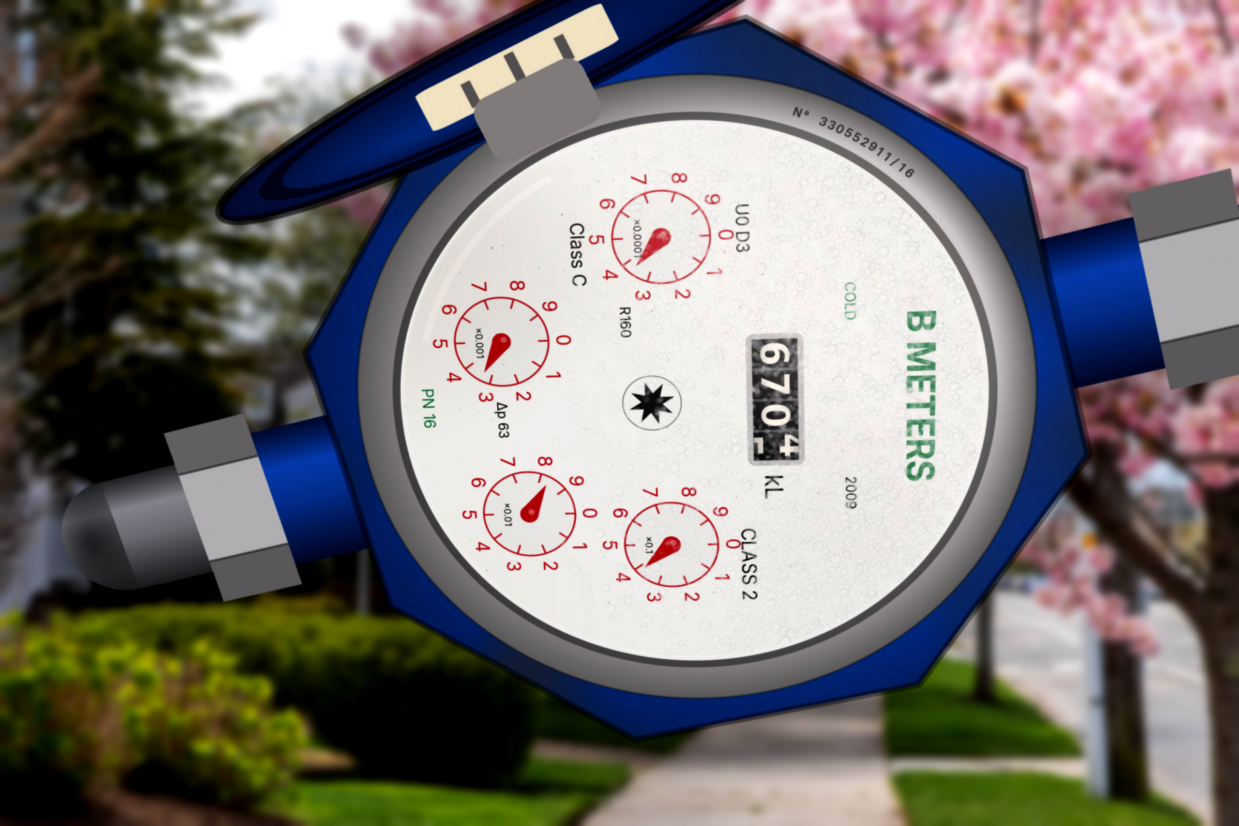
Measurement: 6704.3833 kL
